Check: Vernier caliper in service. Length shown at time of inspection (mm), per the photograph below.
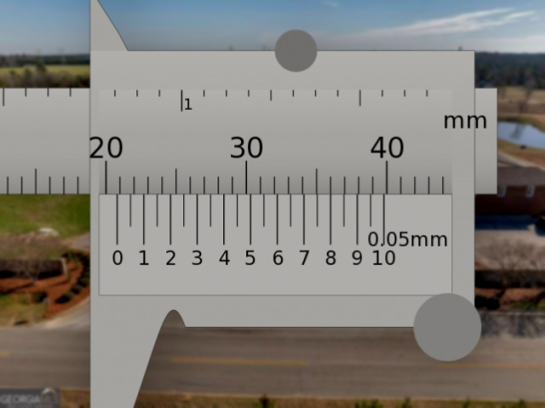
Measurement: 20.8 mm
